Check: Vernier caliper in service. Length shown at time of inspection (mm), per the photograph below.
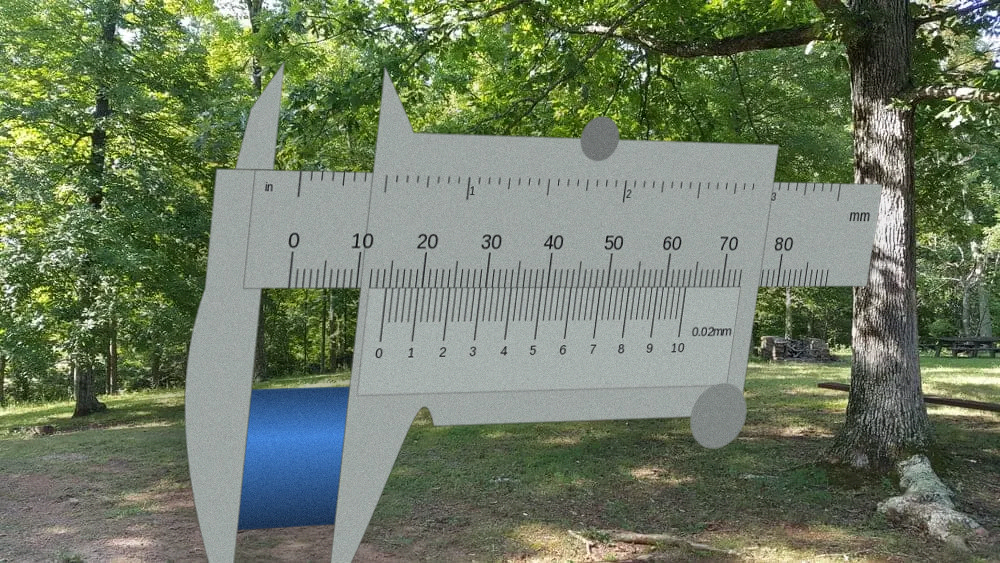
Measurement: 14.5 mm
